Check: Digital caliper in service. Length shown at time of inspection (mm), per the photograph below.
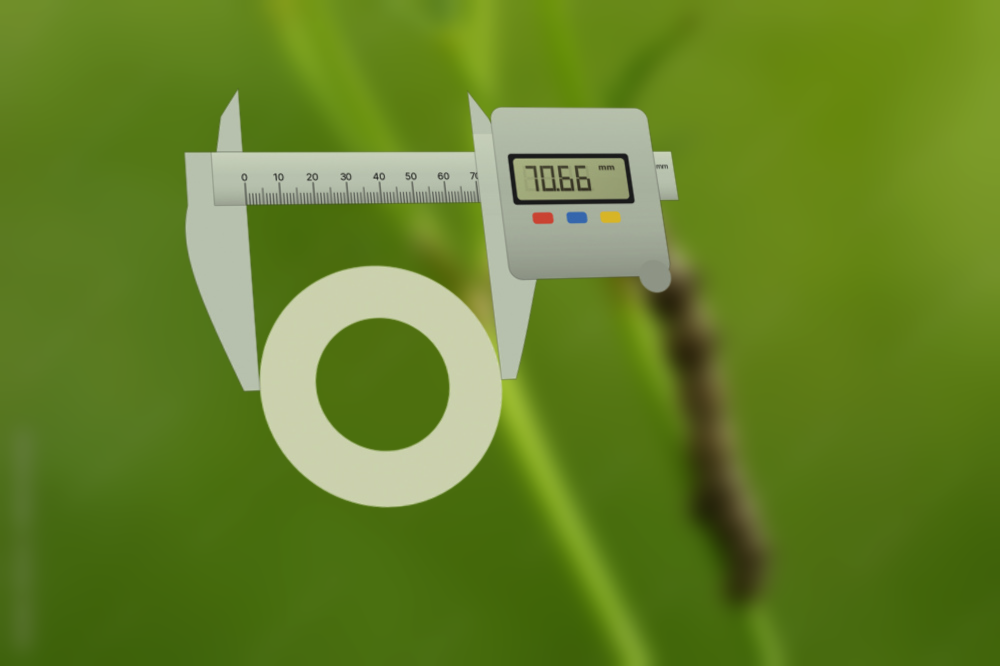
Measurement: 70.66 mm
